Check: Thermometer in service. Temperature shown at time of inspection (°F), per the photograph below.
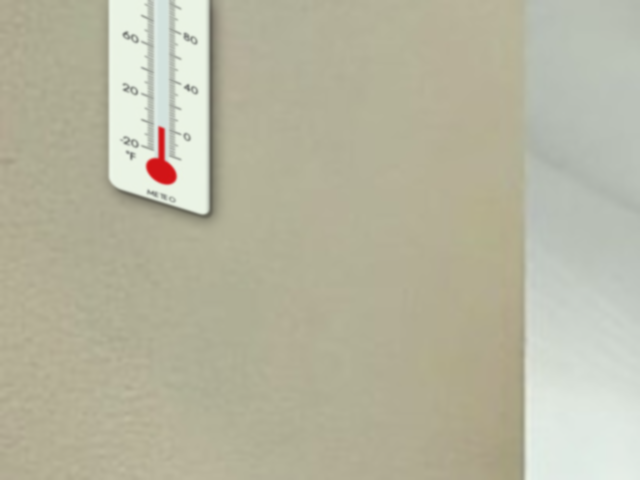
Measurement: 0 °F
